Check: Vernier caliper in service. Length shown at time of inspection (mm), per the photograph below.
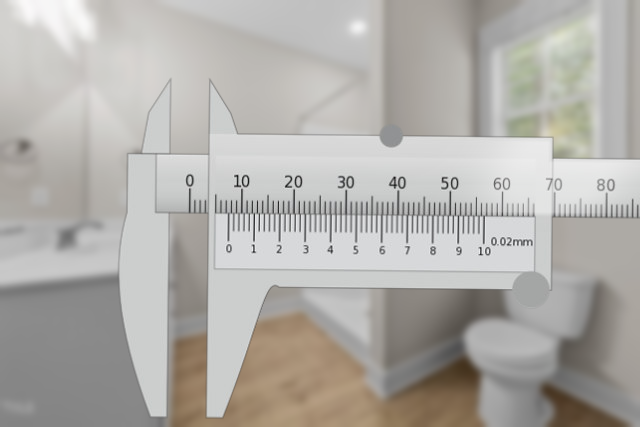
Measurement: 7.5 mm
